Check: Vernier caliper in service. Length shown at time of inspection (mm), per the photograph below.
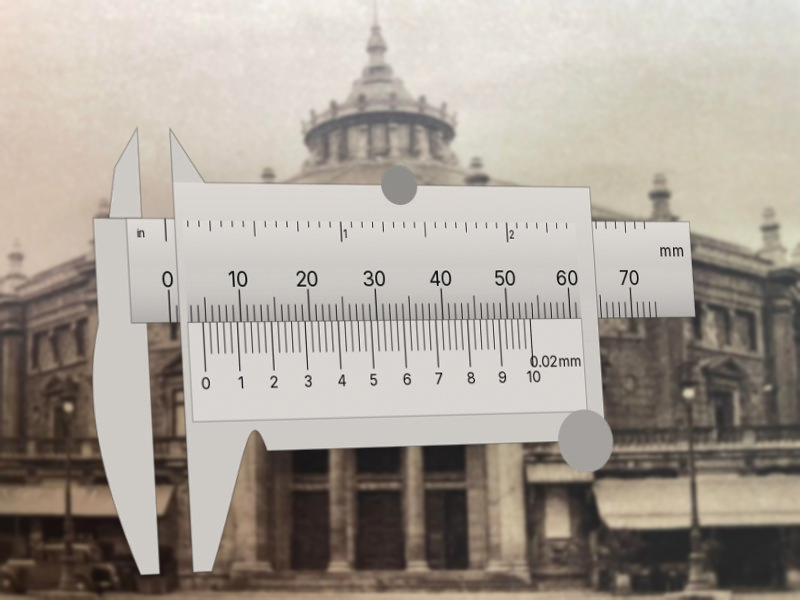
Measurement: 4.6 mm
